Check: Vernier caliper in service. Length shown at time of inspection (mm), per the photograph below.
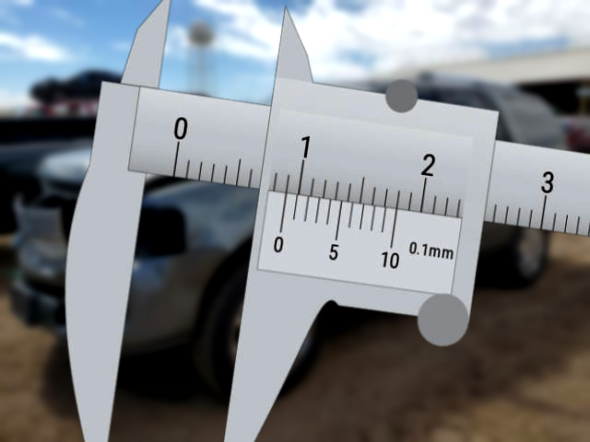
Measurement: 9.0 mm
